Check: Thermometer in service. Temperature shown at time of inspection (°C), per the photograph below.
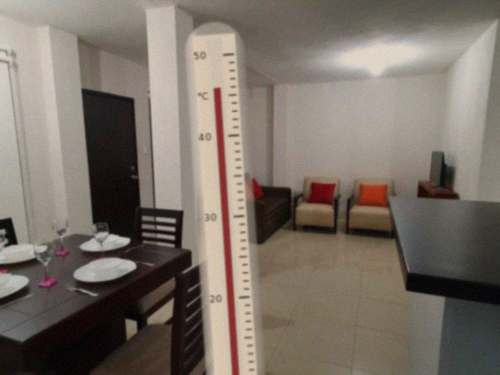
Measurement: 46 °C
